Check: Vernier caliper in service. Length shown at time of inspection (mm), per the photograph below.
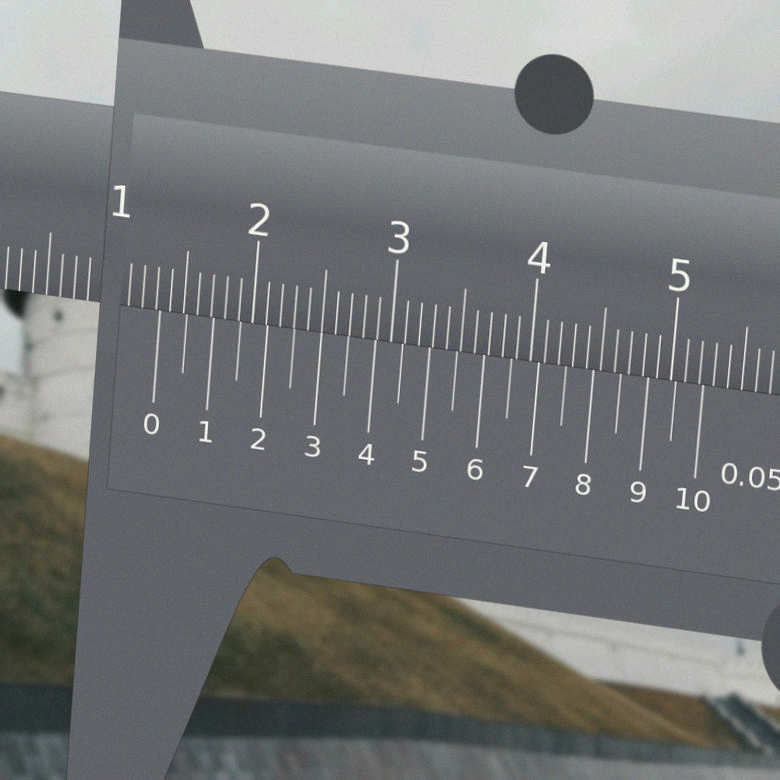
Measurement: 13.3 mm
